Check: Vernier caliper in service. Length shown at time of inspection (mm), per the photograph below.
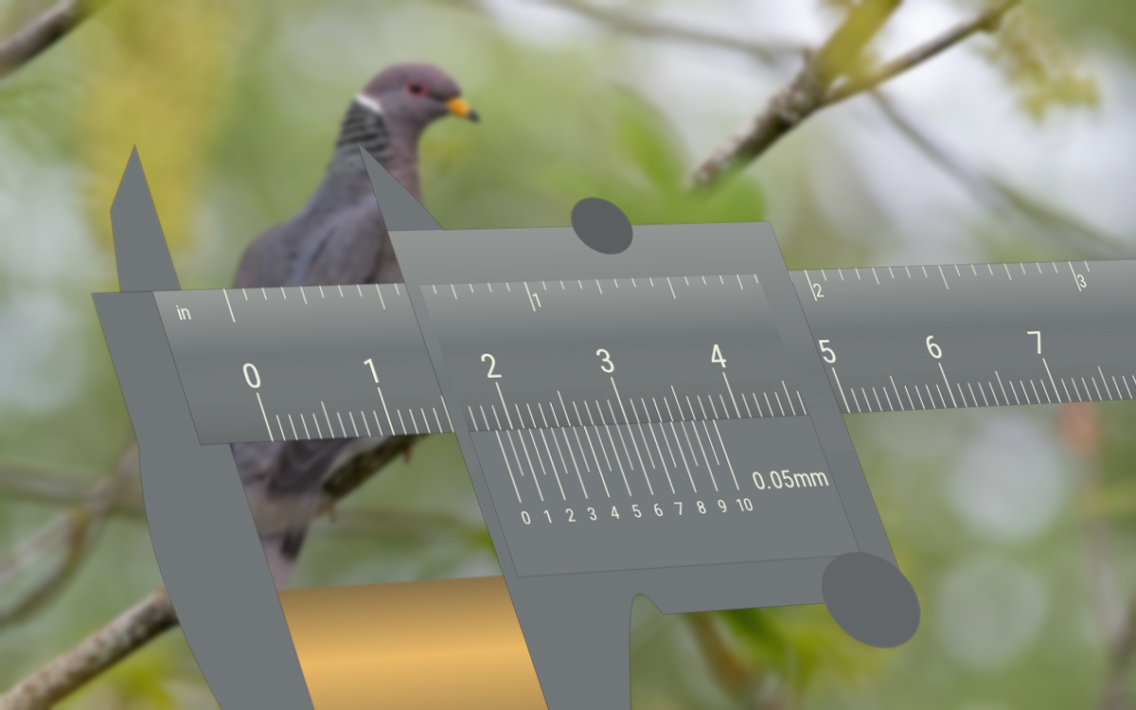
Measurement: 18.6 mm
